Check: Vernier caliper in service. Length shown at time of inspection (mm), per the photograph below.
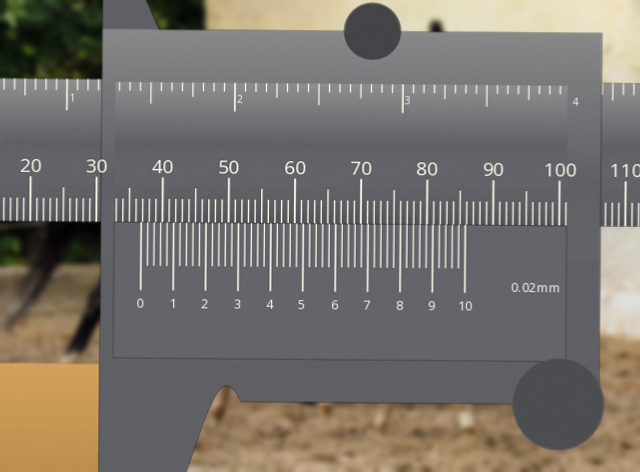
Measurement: 36.8 mm
